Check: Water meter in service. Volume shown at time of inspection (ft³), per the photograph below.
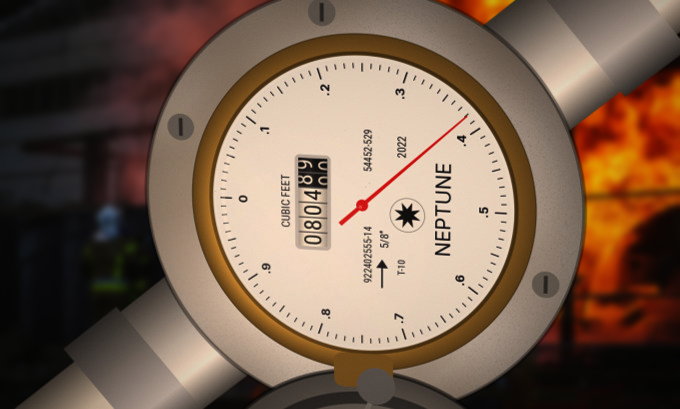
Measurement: 80489.38 ft³
